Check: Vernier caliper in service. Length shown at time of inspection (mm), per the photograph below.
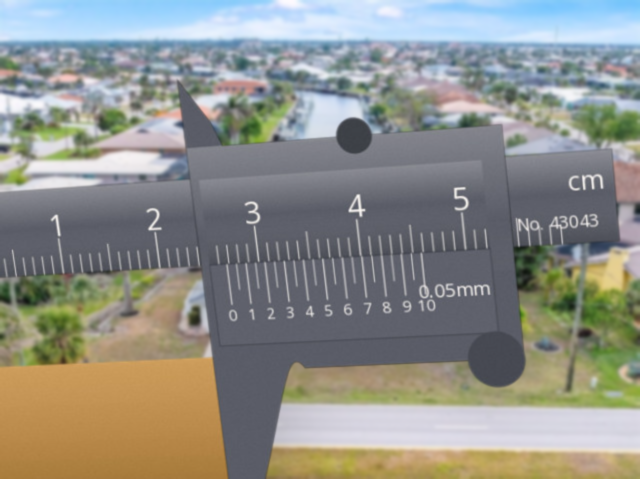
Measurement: 26.8 mm
